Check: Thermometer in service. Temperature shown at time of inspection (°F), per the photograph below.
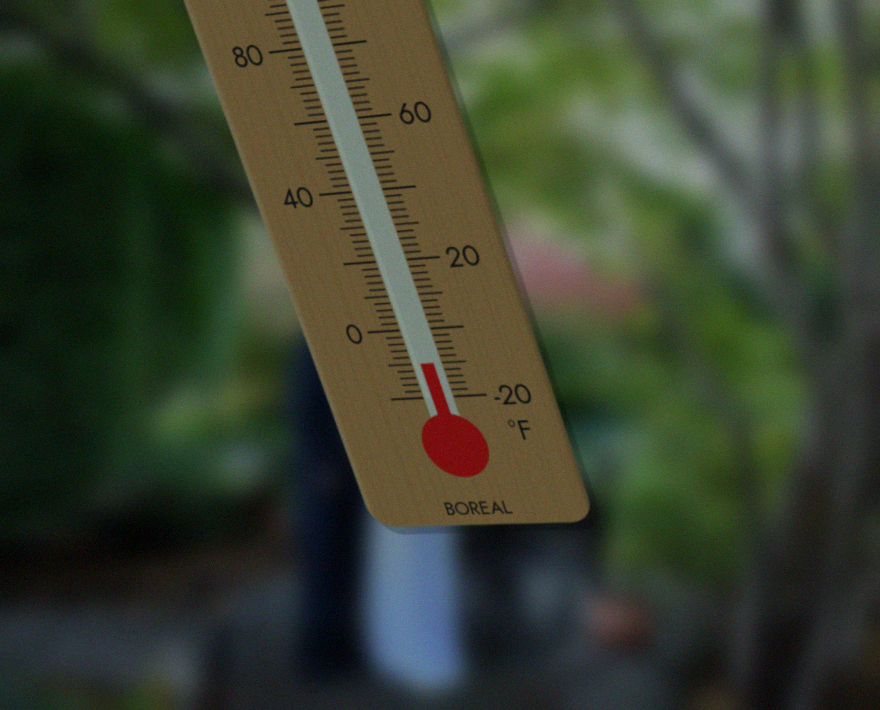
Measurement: -10 °F
